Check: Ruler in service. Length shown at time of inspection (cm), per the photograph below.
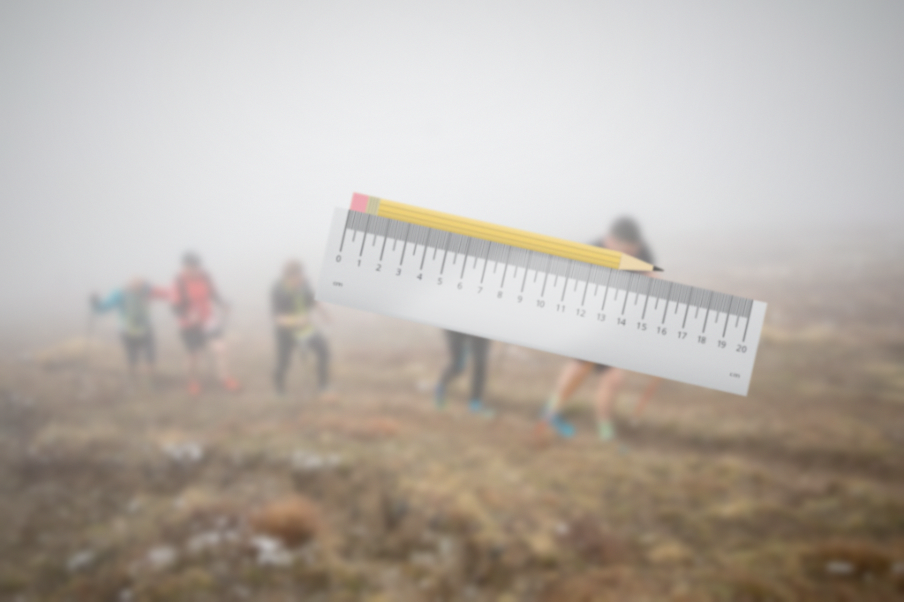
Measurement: 15.5 cm
